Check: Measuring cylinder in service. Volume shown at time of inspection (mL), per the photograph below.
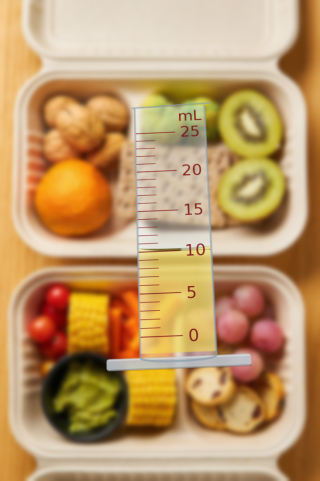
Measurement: 10 mL
